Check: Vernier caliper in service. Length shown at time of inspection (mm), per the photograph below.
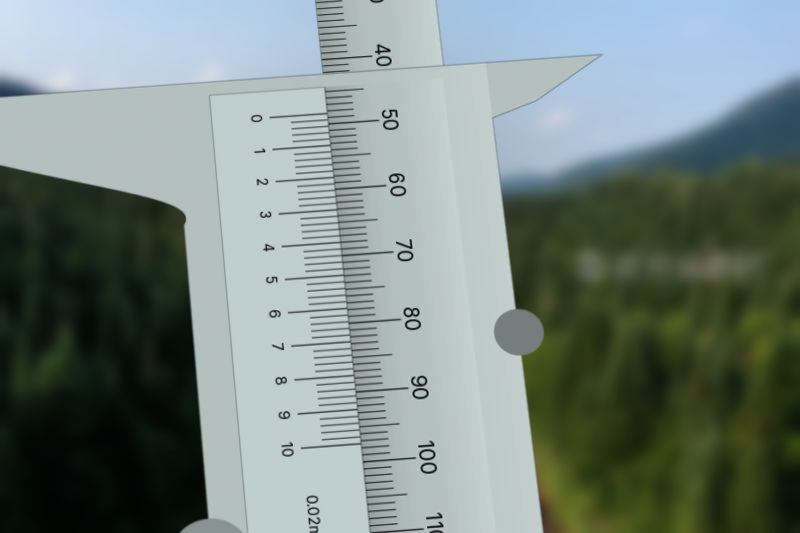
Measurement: 48.4 mm
